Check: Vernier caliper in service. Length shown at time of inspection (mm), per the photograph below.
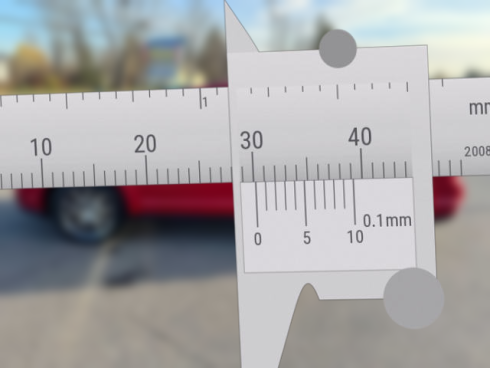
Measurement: 30.2 mm
